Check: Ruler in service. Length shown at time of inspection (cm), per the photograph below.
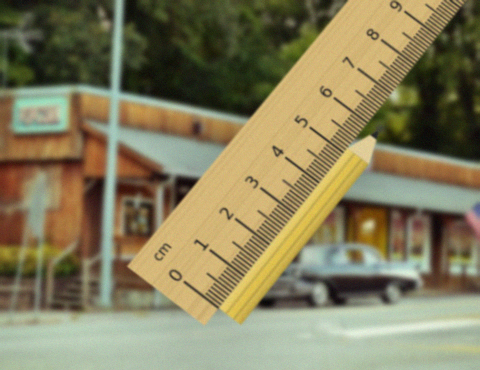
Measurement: 6 cm
